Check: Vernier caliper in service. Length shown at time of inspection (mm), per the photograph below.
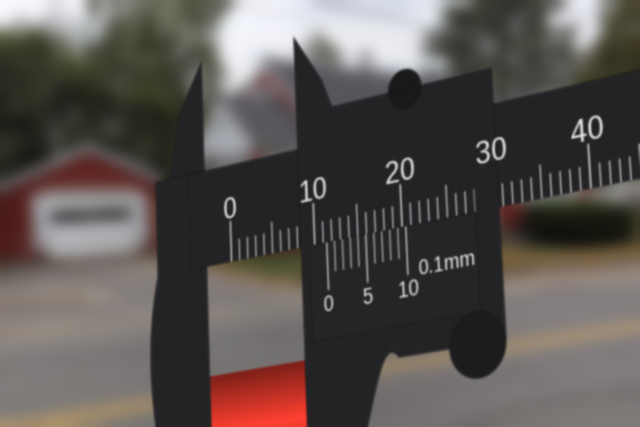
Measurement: 11.4 mm
